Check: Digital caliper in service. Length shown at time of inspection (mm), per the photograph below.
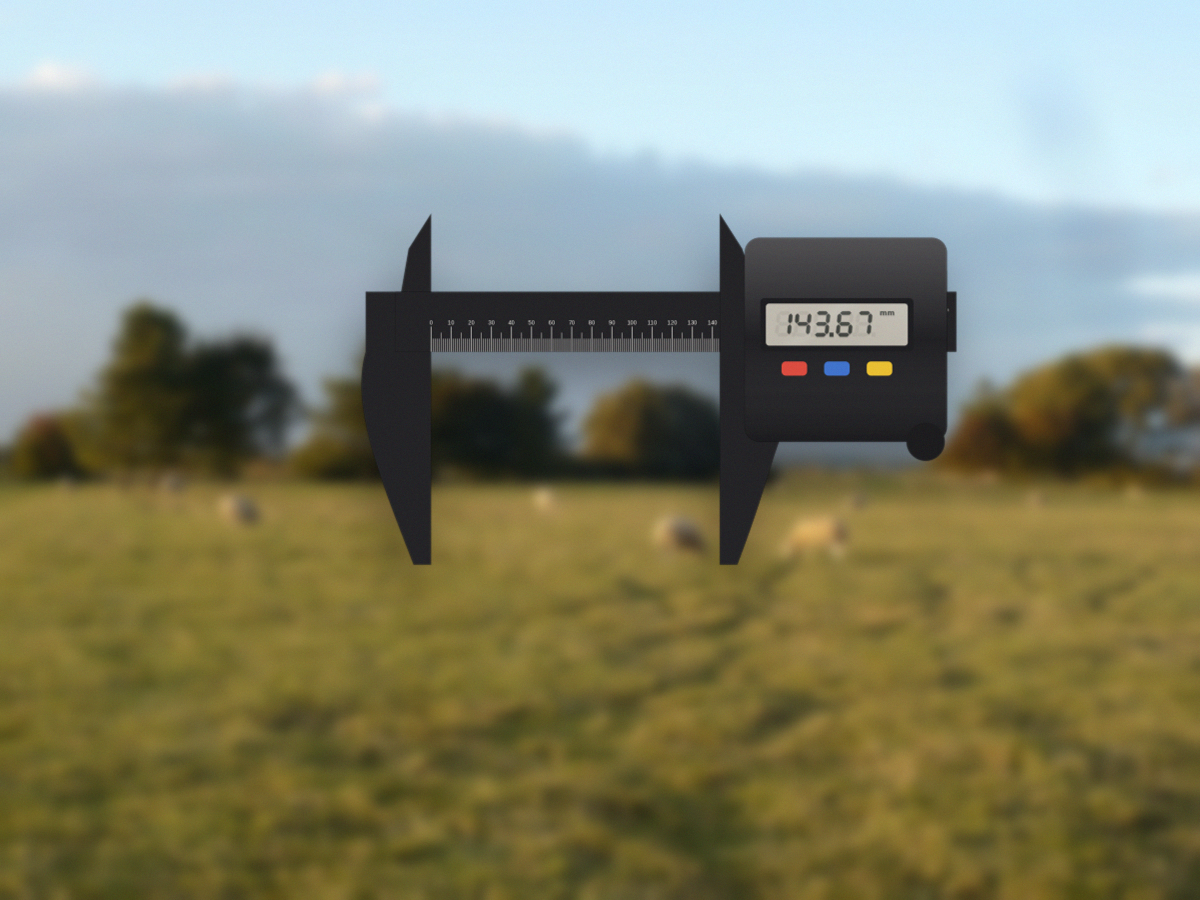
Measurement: 143.67 mm
